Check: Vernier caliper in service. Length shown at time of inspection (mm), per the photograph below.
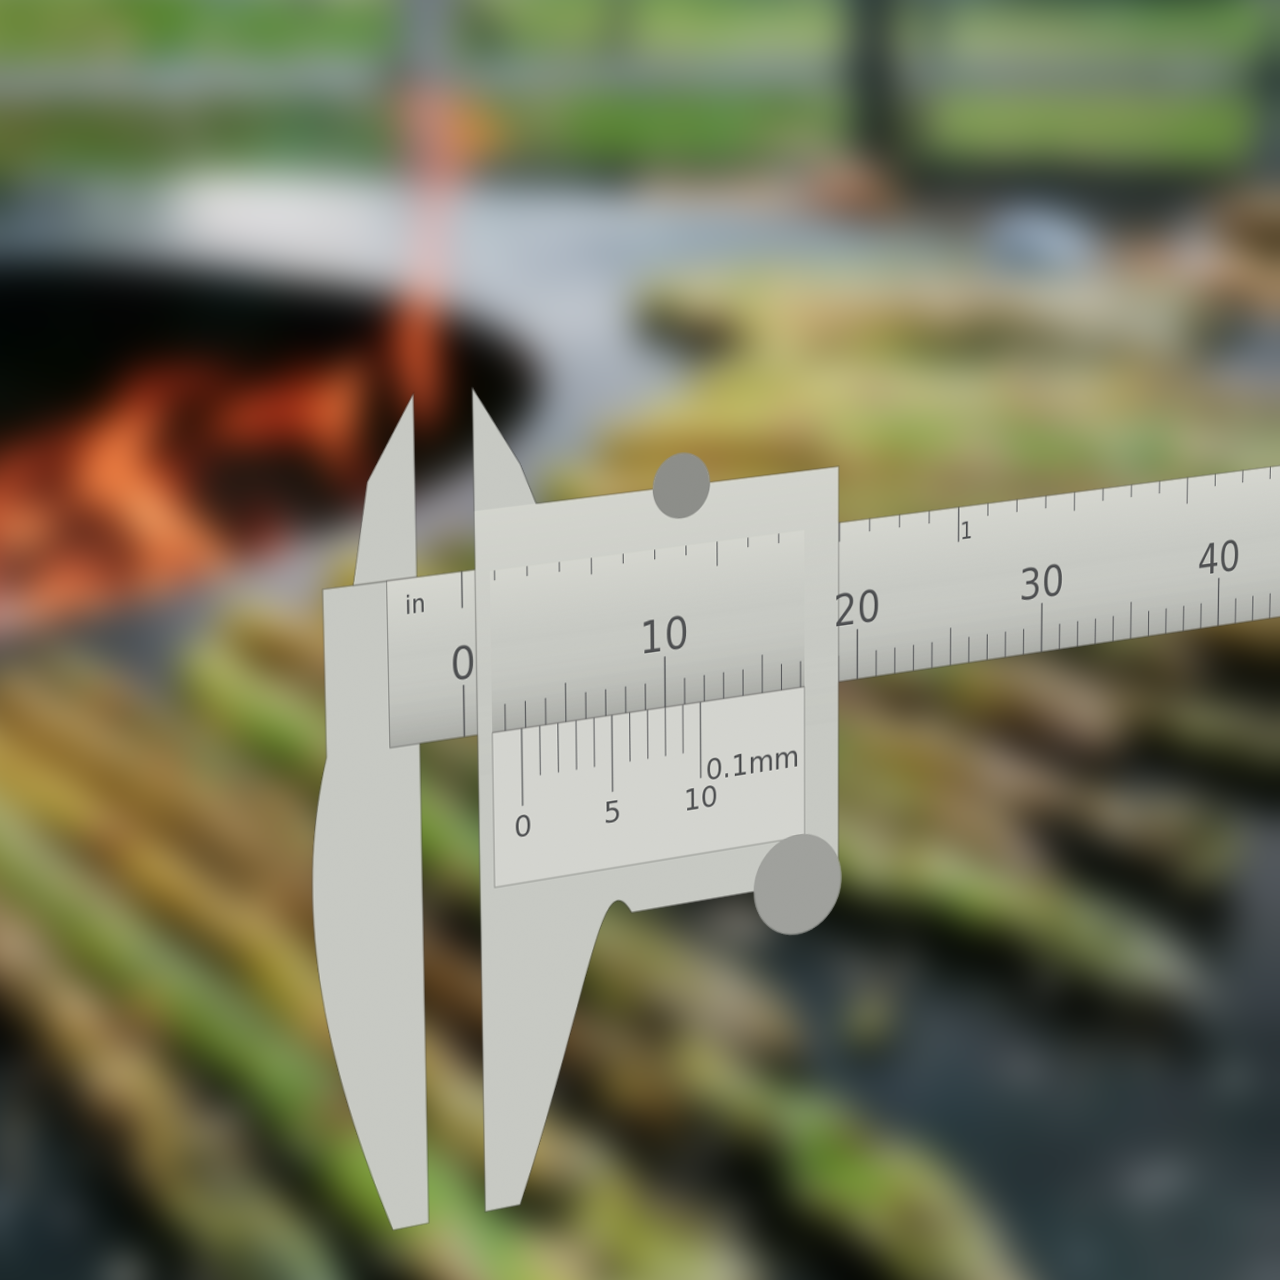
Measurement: 2.8 mm
